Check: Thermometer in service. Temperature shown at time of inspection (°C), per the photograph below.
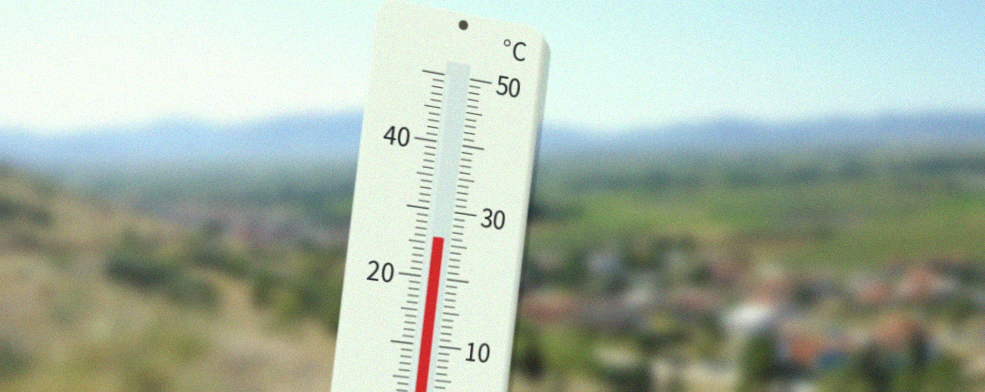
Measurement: 26 °C
